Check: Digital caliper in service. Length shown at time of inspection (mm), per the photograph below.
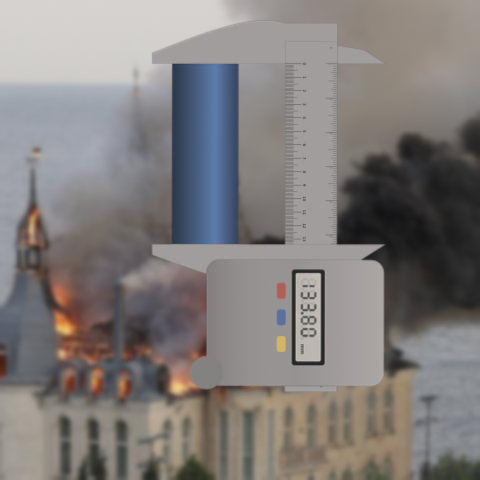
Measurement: 133.80 mm
